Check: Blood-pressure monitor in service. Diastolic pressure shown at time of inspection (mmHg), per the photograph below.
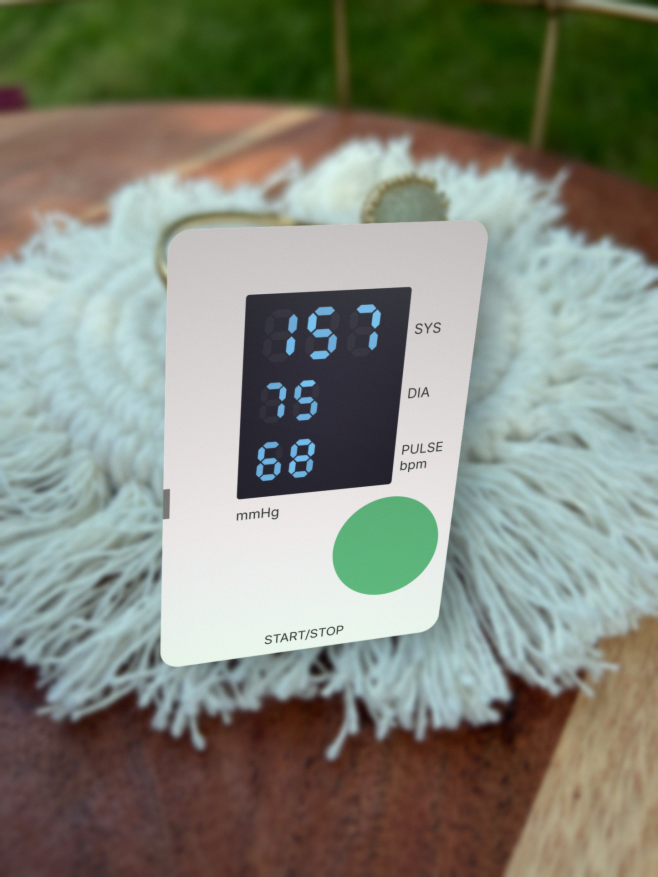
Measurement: 75 mmHg
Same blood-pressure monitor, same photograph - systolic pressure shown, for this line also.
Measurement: 157 mmHg
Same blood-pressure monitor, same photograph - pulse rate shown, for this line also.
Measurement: 68 bpm
